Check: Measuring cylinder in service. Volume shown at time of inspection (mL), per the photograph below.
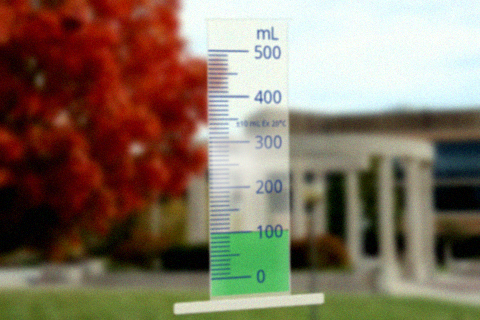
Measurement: 100 mL
